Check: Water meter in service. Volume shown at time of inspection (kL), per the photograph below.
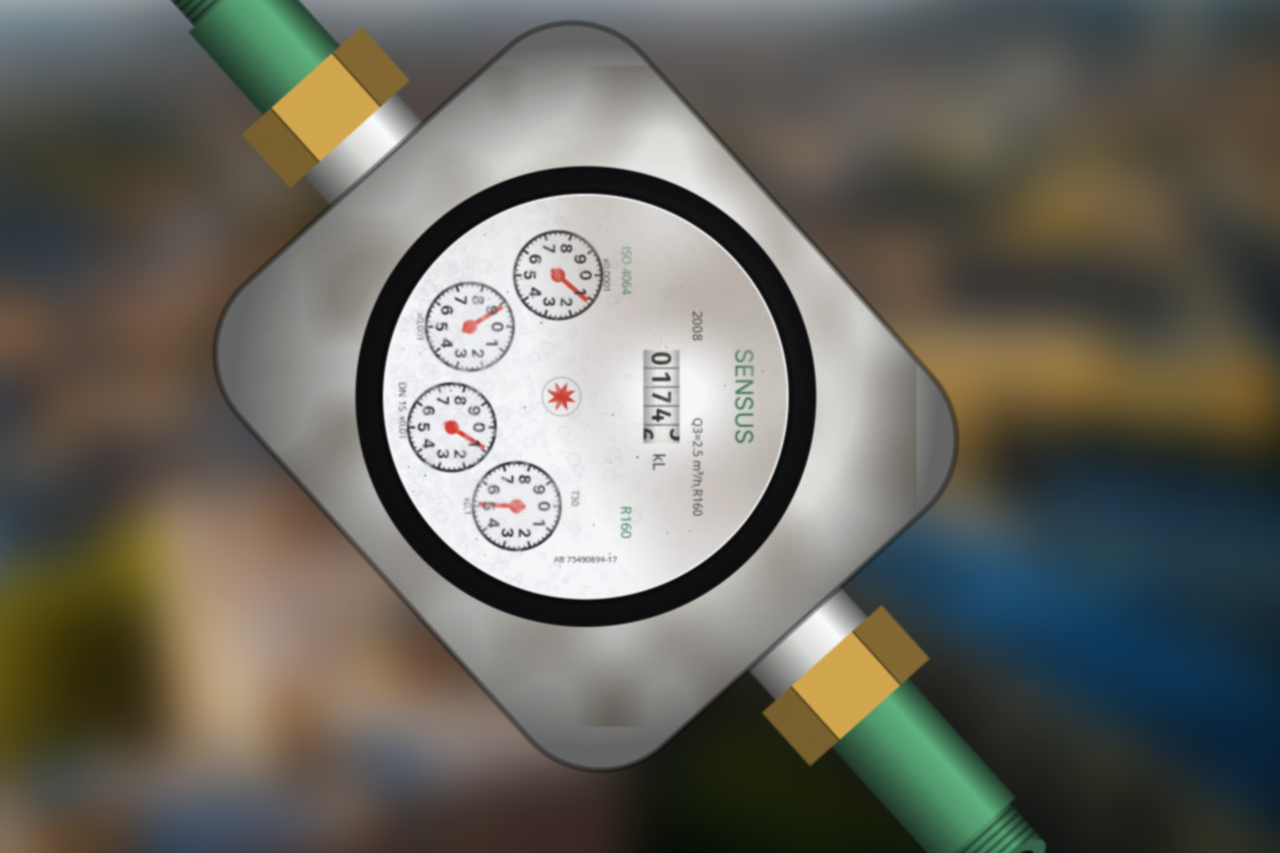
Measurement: 1745.5091 kL
